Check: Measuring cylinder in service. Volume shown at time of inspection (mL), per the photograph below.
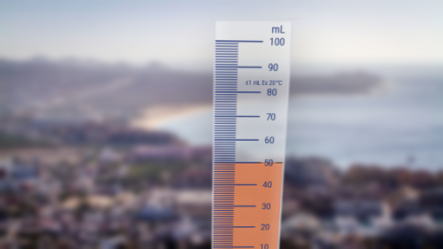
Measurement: 50 mL
